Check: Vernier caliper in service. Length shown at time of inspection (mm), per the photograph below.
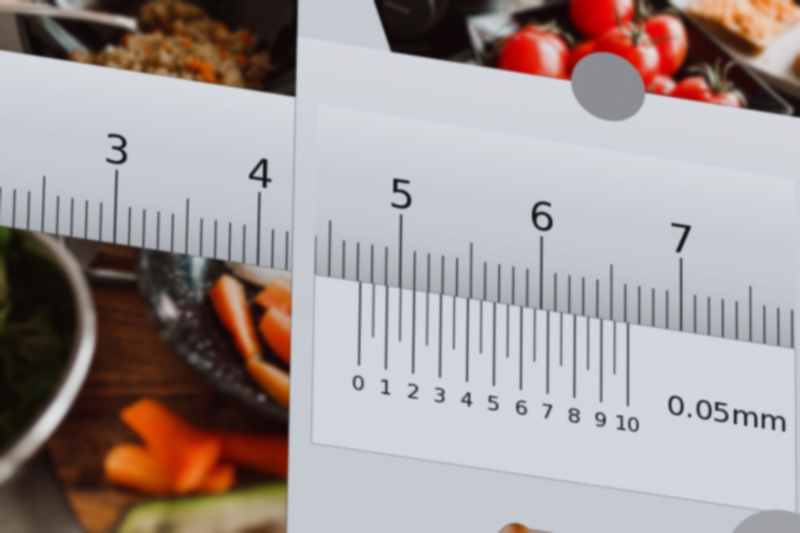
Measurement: 47.2 mm
